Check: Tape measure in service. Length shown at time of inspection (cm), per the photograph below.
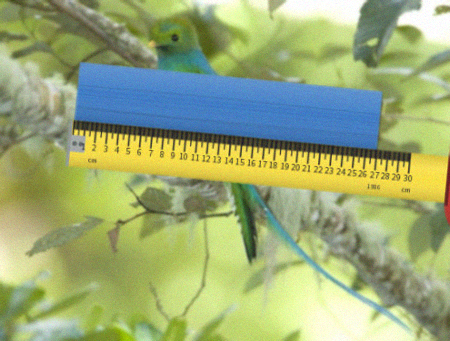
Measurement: 27 cm
